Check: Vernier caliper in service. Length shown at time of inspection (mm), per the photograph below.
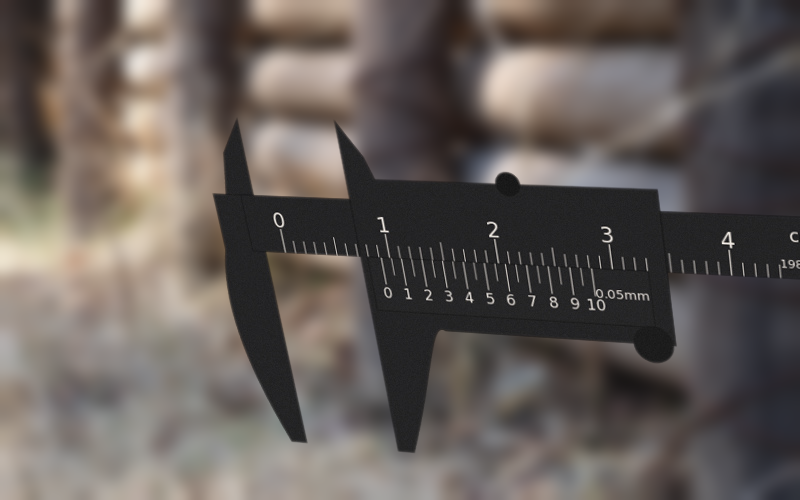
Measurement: 9.2 mm
